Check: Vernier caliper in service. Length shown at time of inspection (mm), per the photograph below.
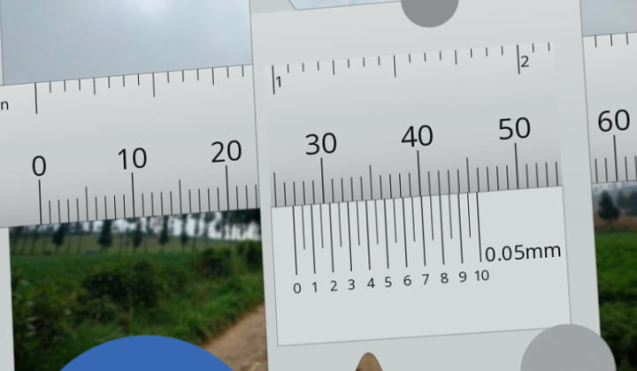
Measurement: 26.8 mm
